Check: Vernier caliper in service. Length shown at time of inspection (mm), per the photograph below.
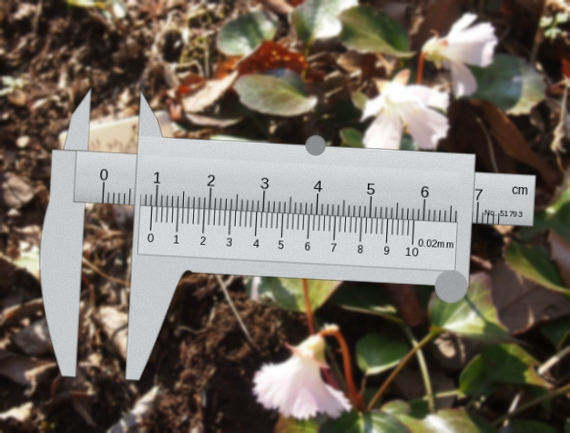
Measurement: 9.2 mm
